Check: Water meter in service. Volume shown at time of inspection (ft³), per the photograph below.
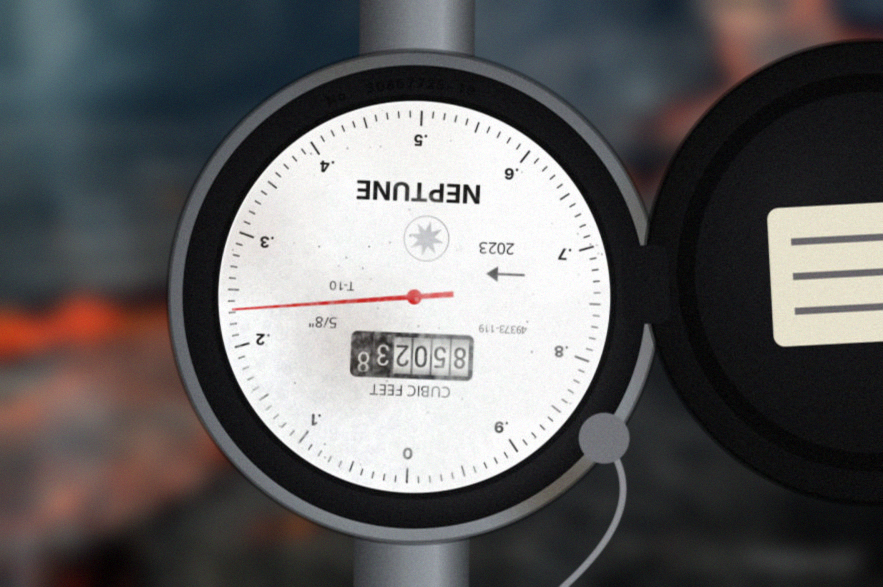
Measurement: 850238.23 ft³
